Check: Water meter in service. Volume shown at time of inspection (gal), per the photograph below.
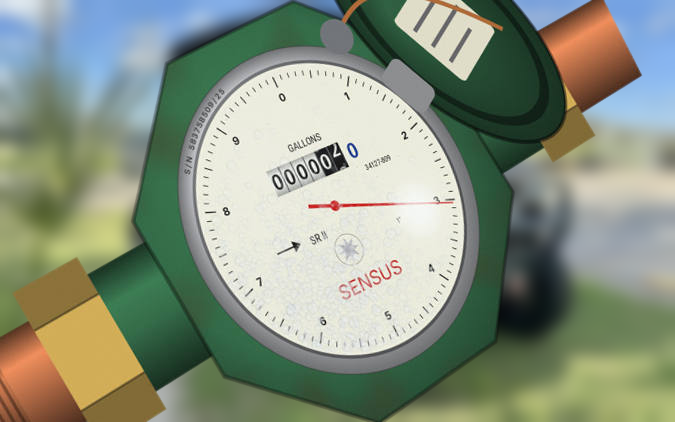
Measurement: 23.0 gal
